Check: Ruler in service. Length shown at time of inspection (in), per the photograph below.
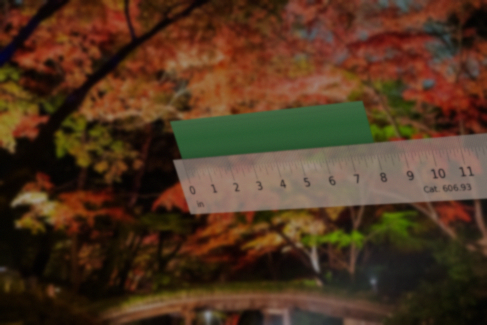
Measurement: 8 in
